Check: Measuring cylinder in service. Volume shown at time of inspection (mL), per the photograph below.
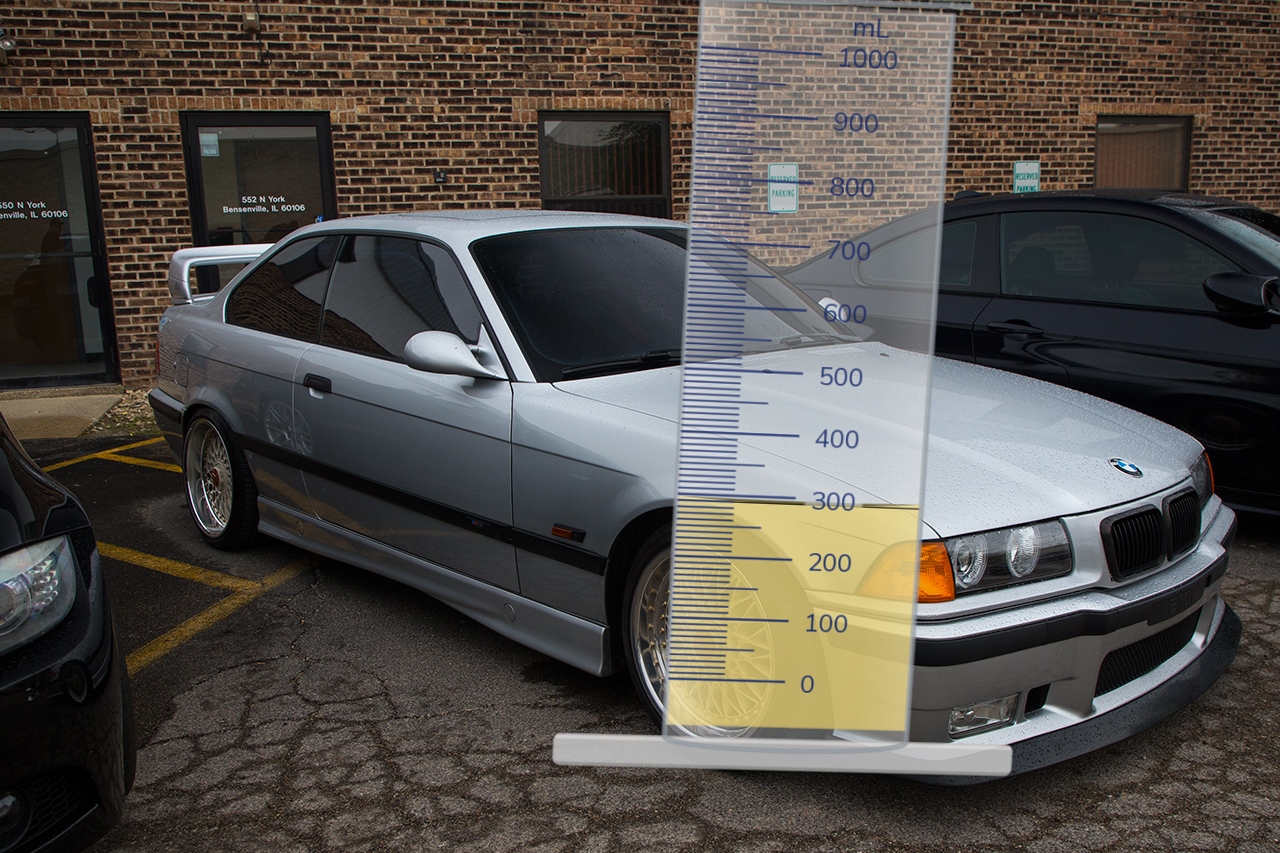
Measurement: 290 mL
